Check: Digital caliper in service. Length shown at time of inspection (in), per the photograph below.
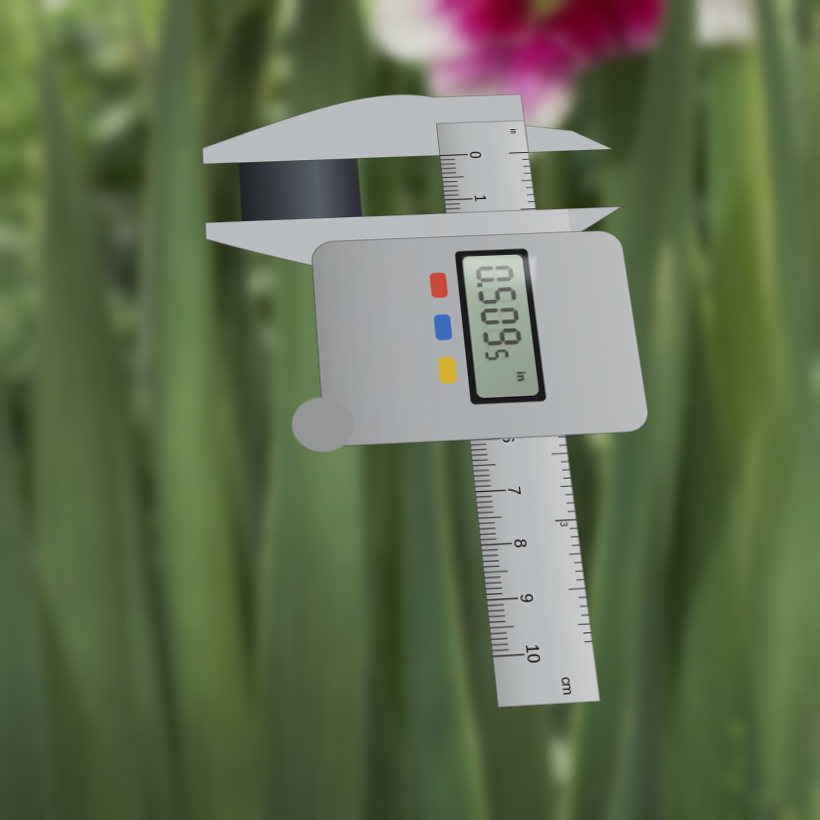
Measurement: 0.5095 in
